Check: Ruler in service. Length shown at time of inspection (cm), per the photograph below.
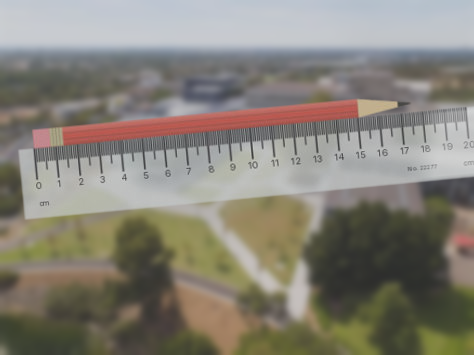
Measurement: 17.5 cm
